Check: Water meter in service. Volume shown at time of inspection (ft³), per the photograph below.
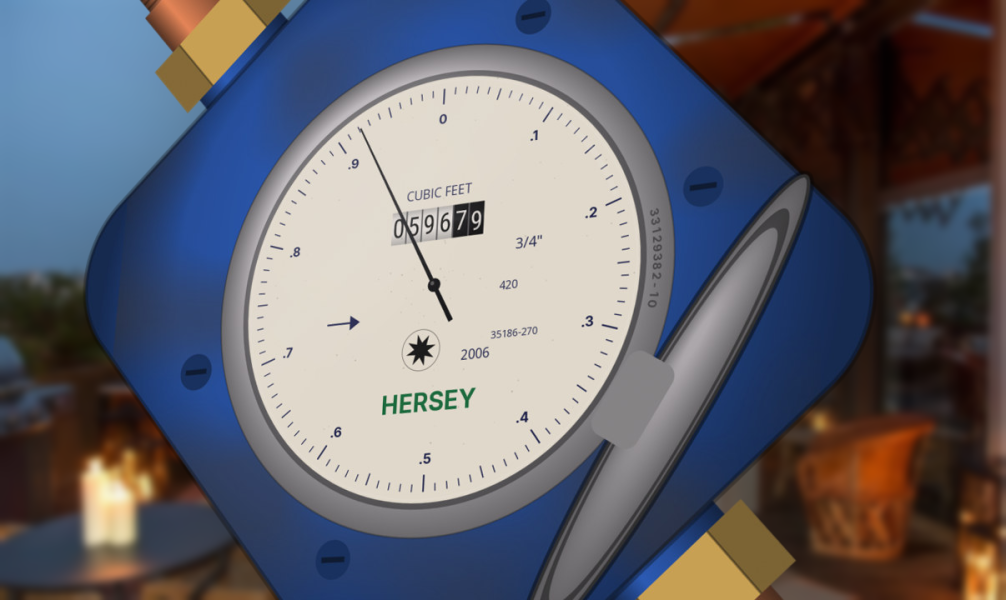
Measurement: 59678.92 ft³
